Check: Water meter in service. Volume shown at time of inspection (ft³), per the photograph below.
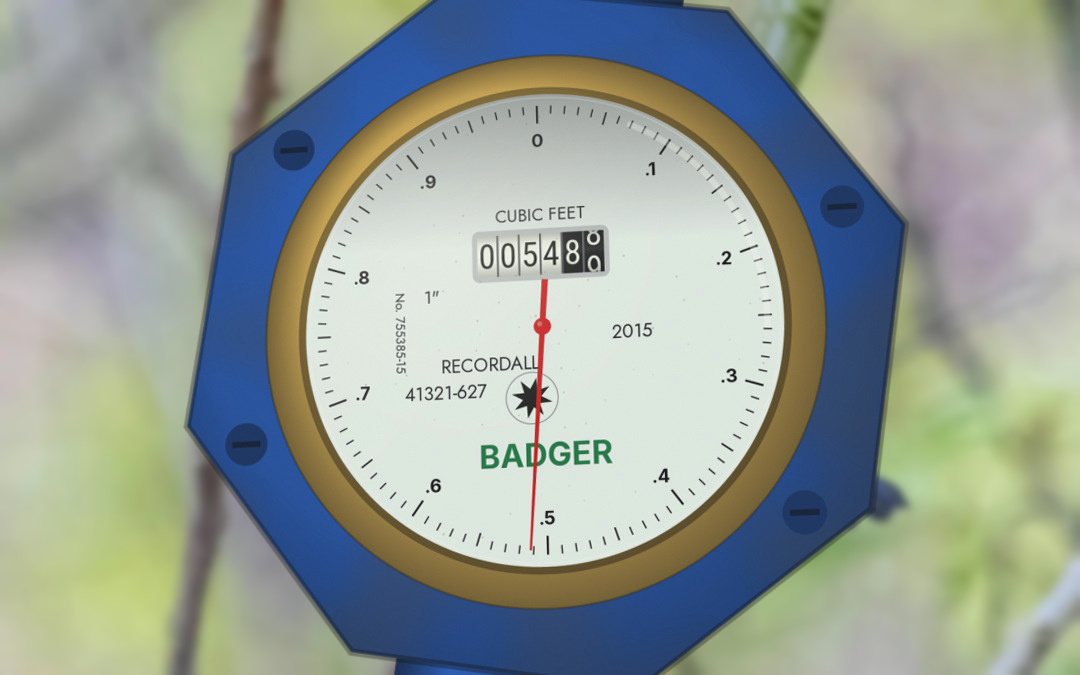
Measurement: 5488.51 ft³
